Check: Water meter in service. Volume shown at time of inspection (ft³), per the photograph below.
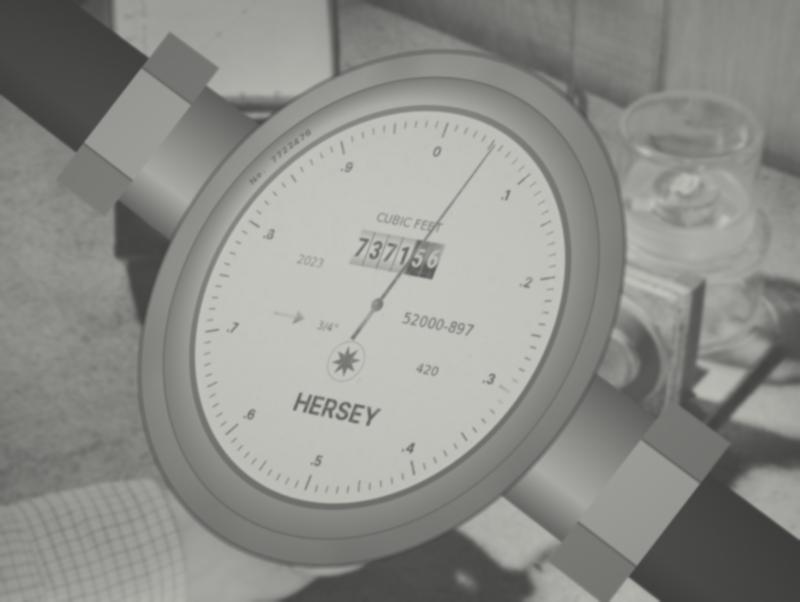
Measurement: 737156.05 ft³
